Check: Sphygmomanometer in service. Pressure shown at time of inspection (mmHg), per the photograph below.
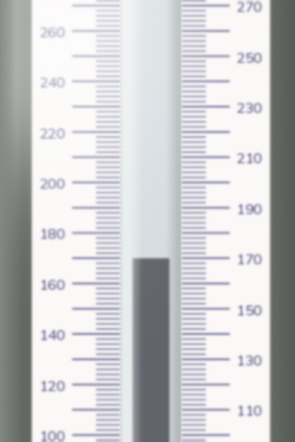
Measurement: 170 mmHg
